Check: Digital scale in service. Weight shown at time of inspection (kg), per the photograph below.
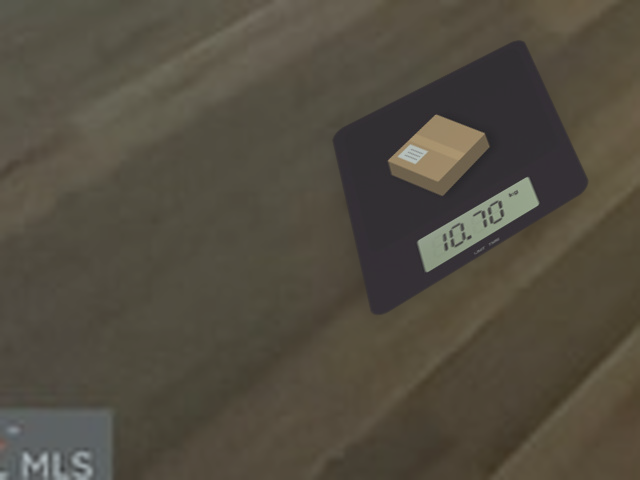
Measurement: 10.70 kg
